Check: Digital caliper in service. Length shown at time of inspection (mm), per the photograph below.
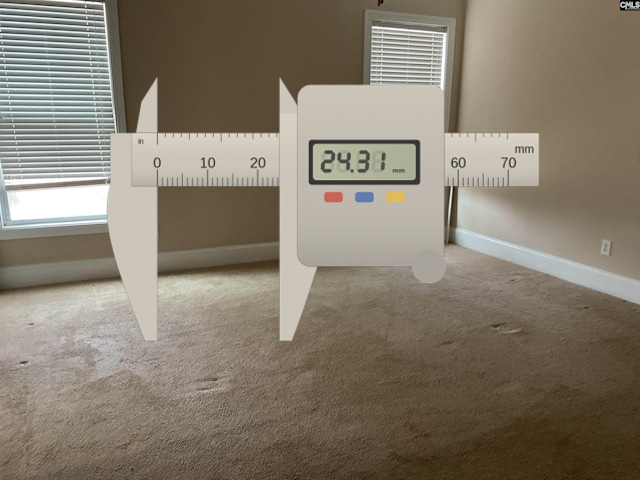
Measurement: 24.31 mm
